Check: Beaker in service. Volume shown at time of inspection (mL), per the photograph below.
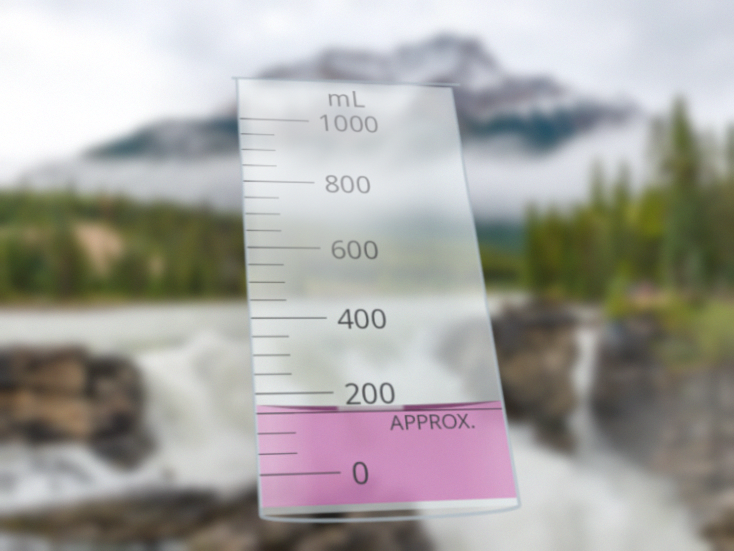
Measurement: 150 mL
